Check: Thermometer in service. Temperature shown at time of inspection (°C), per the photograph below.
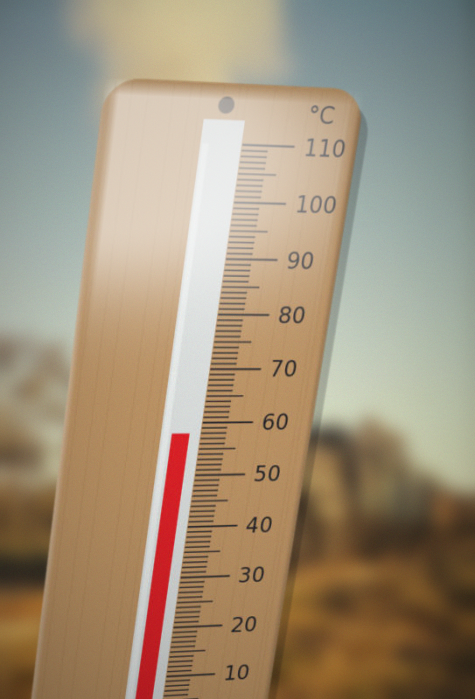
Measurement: 58 °C
